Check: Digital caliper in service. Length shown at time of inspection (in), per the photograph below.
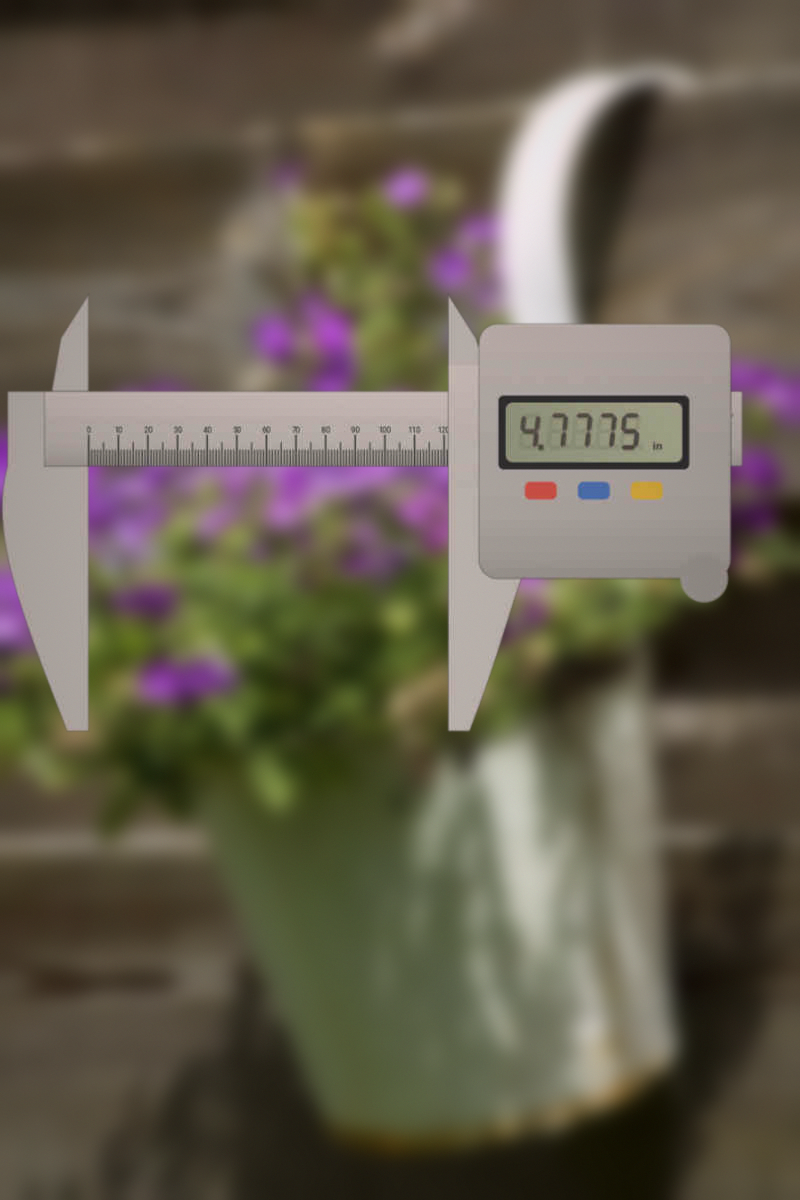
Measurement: 4.7775 in
